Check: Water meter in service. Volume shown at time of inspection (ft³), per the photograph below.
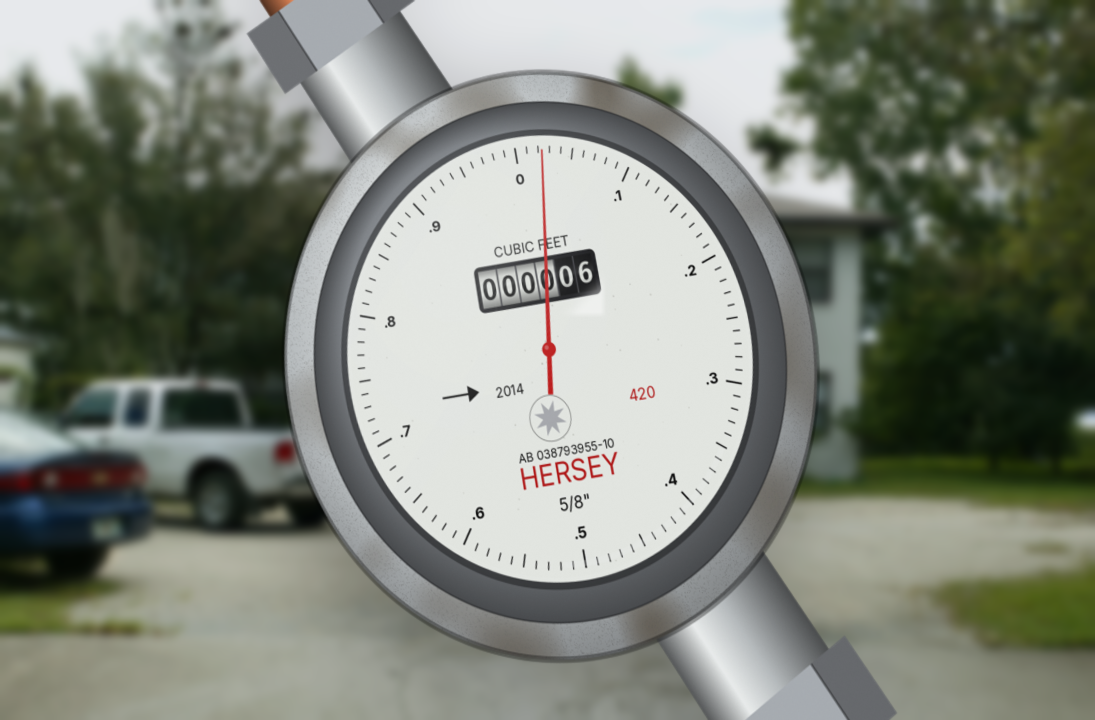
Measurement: 6.02 ft³
